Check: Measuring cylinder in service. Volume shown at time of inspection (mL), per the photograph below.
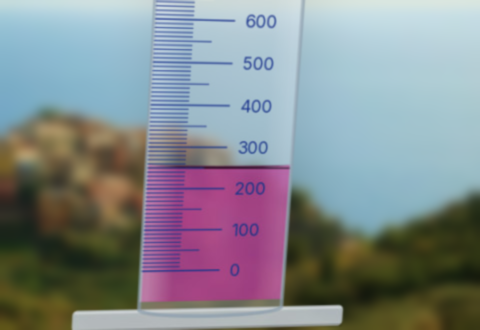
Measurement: 250 mL
